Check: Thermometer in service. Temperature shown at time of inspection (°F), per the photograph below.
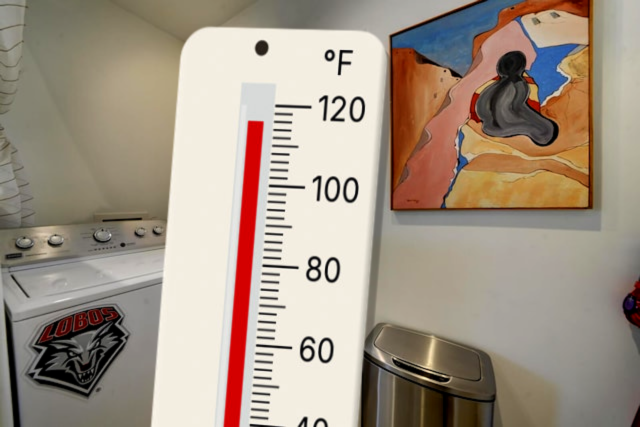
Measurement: 116 °F
